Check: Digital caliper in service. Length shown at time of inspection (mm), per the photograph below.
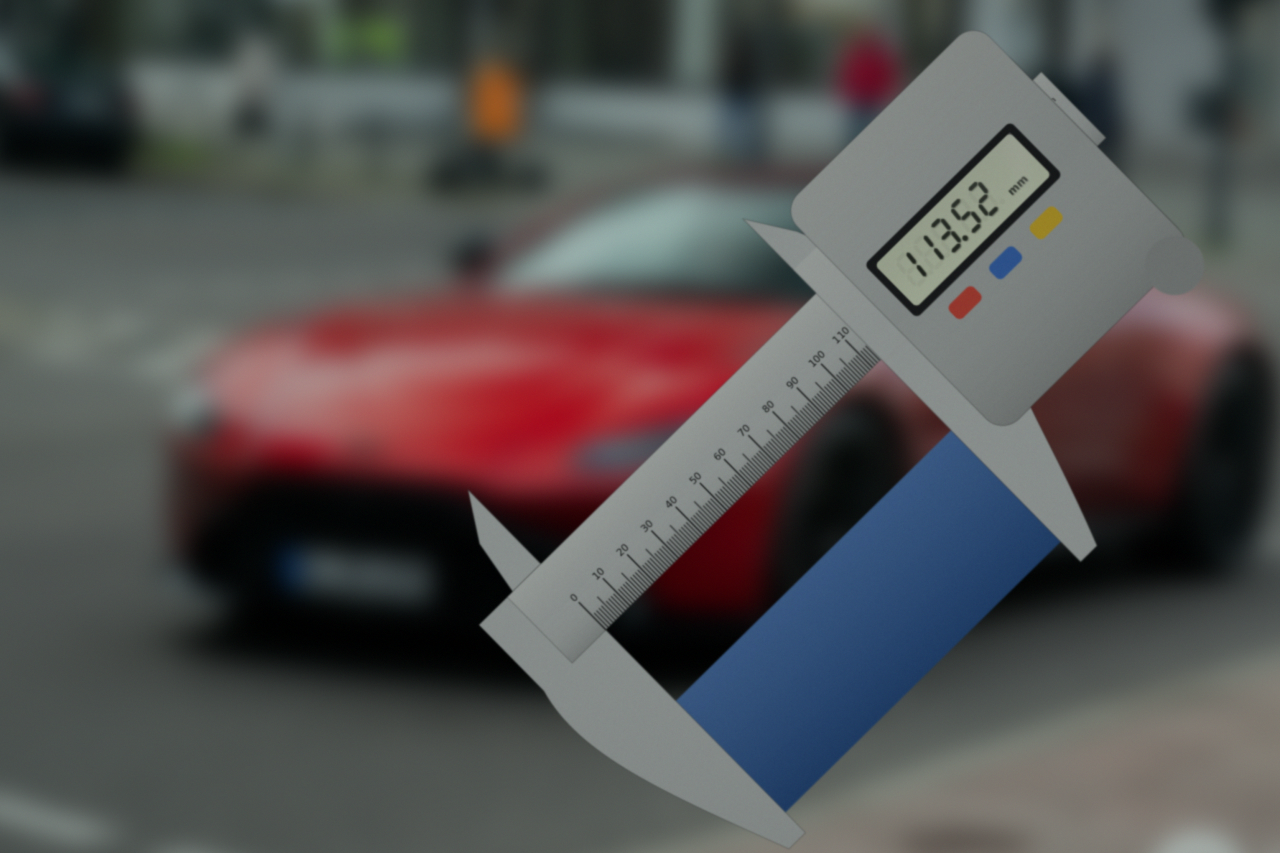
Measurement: 113.52 mm
